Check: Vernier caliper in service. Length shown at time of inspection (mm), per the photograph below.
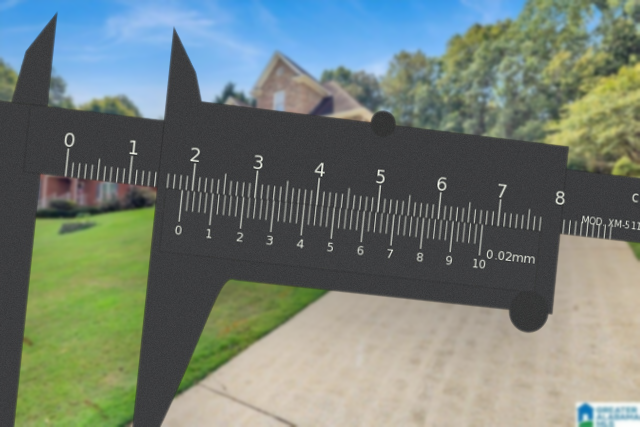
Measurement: 18.4 mm
